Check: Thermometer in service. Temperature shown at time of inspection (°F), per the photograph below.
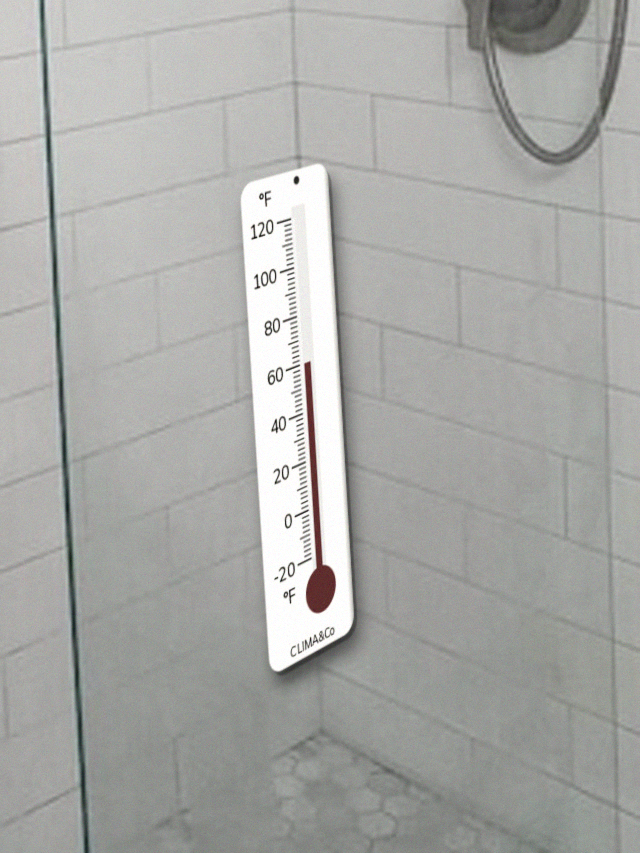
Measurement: 60 °F
